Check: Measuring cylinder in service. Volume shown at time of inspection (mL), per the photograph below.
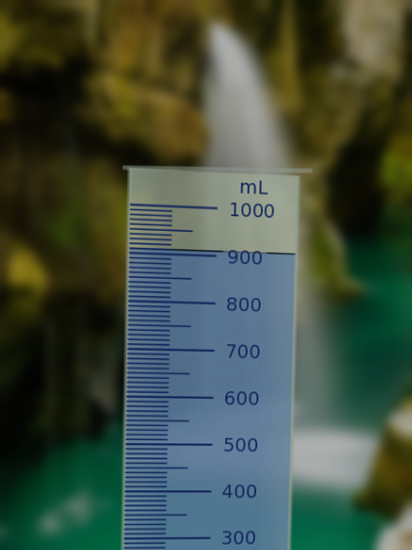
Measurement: 910 mL
